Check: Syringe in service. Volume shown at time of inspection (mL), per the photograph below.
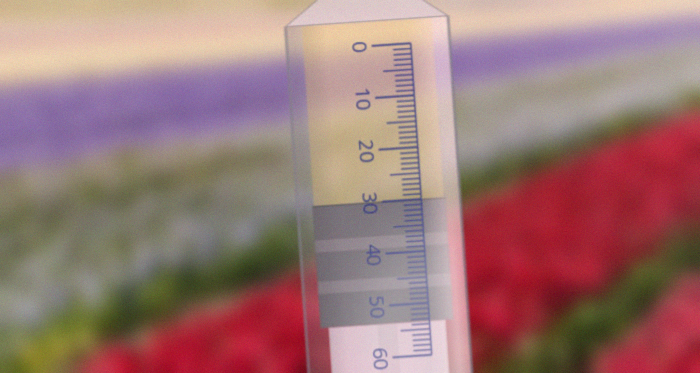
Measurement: 30 mL
